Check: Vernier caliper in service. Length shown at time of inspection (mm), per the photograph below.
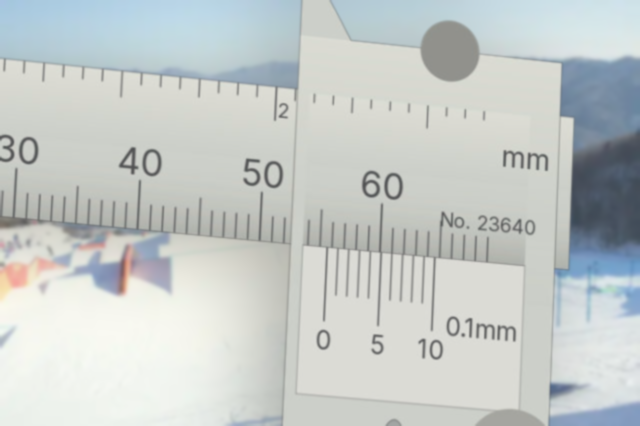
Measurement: 55.6 mm
